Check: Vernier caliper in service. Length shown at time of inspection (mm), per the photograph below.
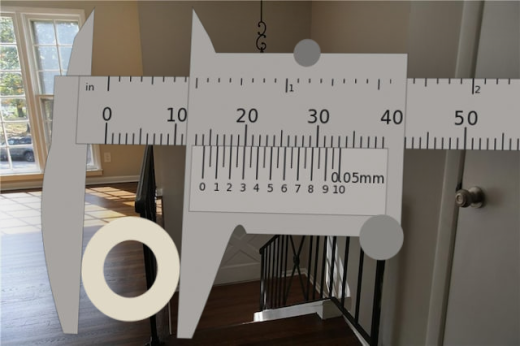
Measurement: 14.2 mm
